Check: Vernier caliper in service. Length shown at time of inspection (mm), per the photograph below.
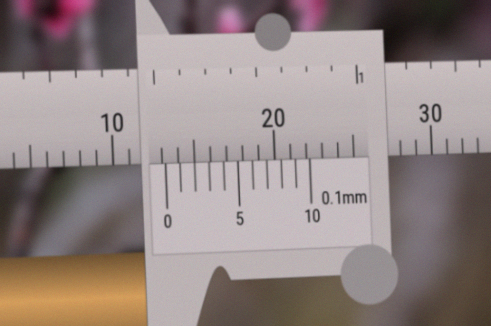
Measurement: 13.2 mm
